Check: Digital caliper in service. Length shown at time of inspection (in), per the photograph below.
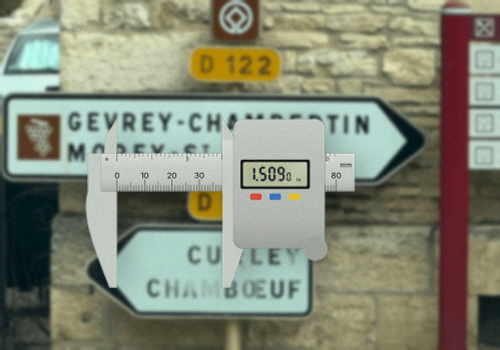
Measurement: 1.5090 in
